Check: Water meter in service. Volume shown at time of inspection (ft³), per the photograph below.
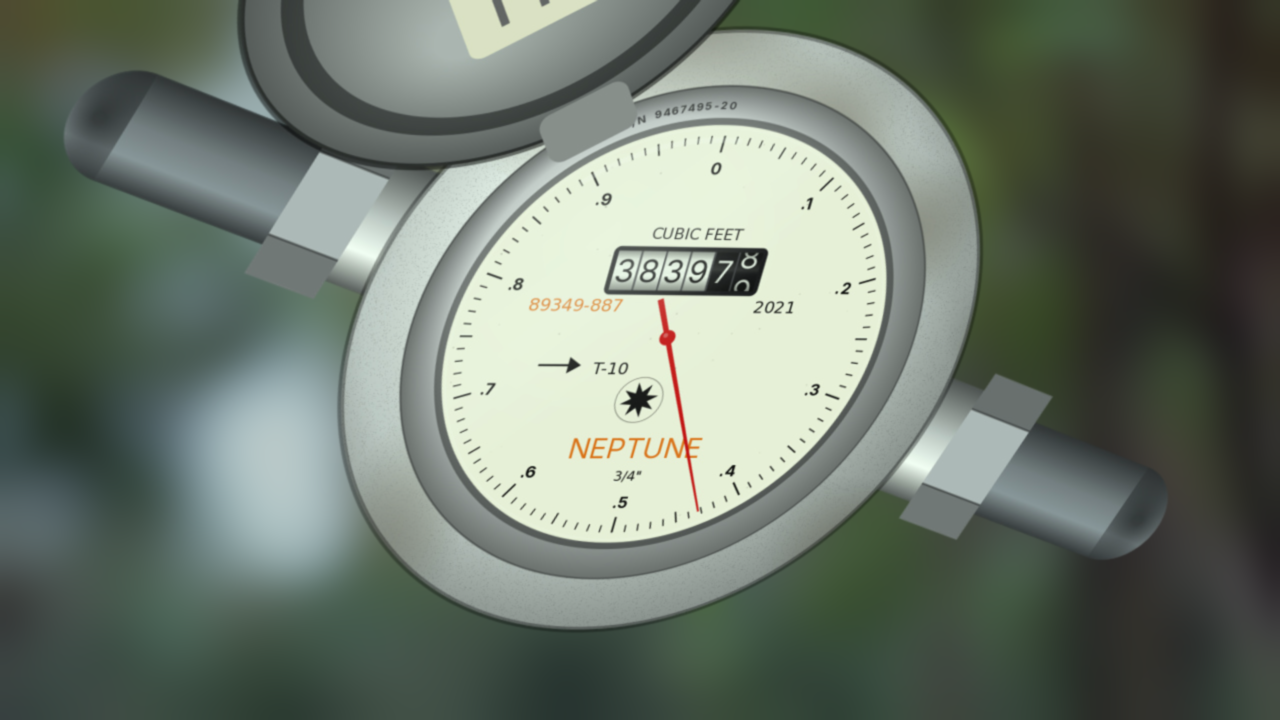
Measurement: 383978.43 ft³
